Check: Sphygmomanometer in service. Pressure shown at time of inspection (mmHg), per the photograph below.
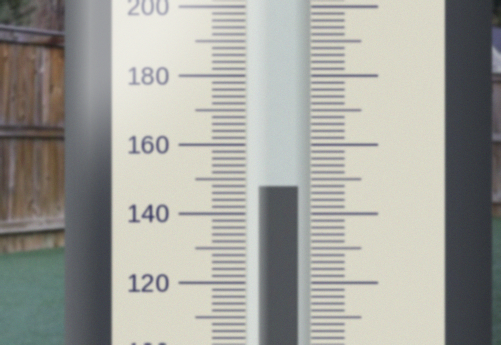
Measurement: 148 mmHg
